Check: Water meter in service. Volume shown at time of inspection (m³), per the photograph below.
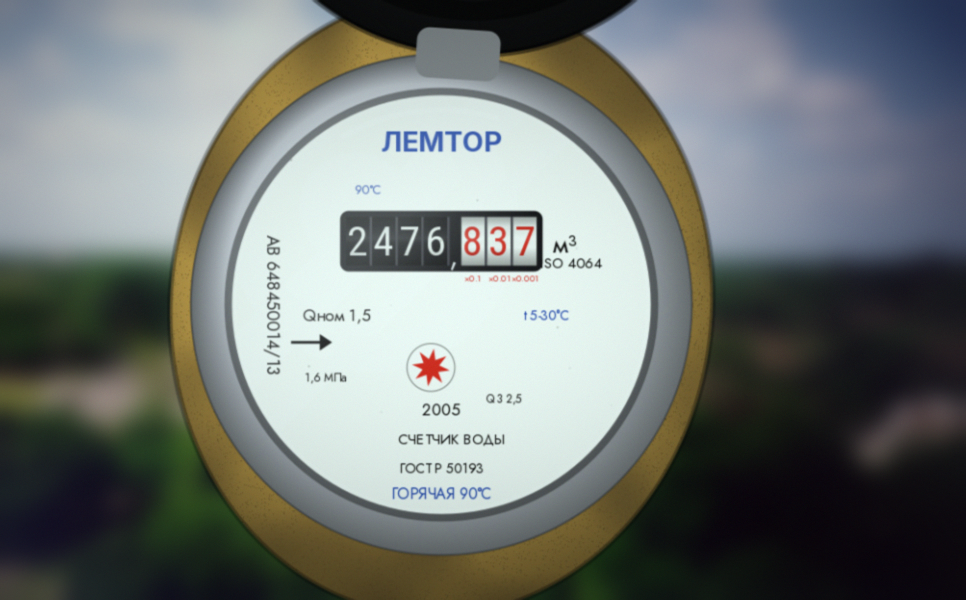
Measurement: 2476.837 m³
